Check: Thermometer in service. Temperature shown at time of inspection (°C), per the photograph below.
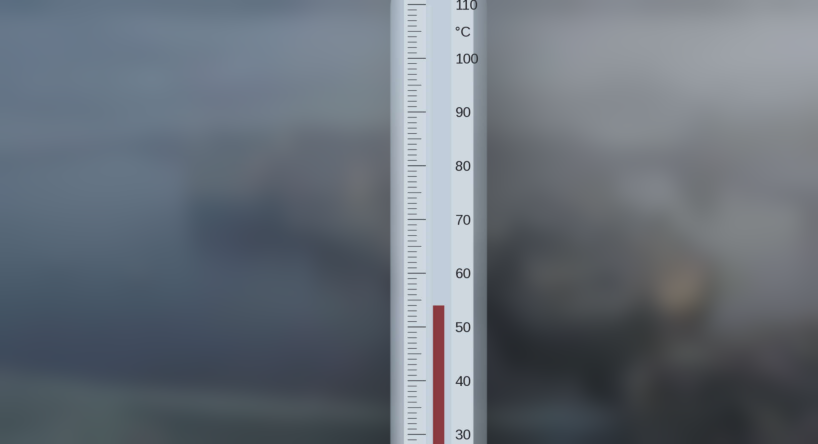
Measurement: 54 °C
